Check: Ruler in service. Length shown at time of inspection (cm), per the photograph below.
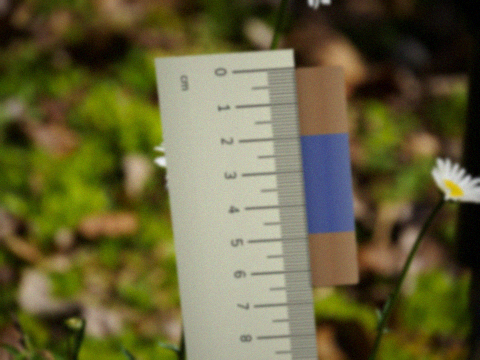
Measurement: 6.5 cm
